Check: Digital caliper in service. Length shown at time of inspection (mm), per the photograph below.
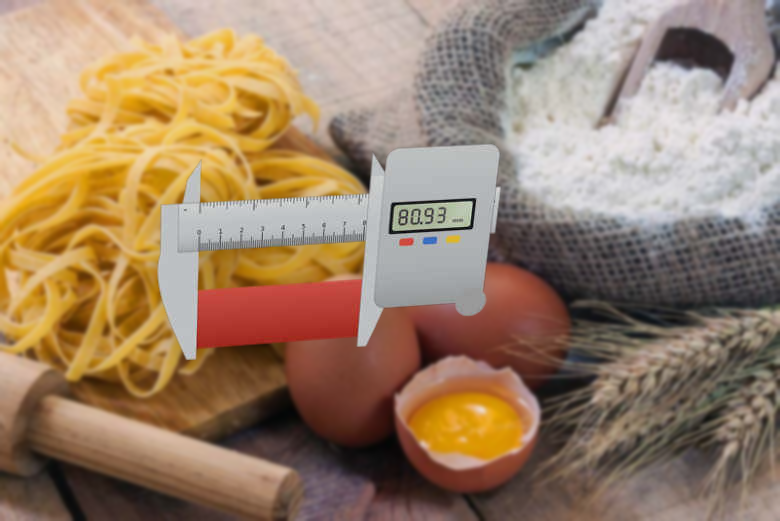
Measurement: 80.93 mm
